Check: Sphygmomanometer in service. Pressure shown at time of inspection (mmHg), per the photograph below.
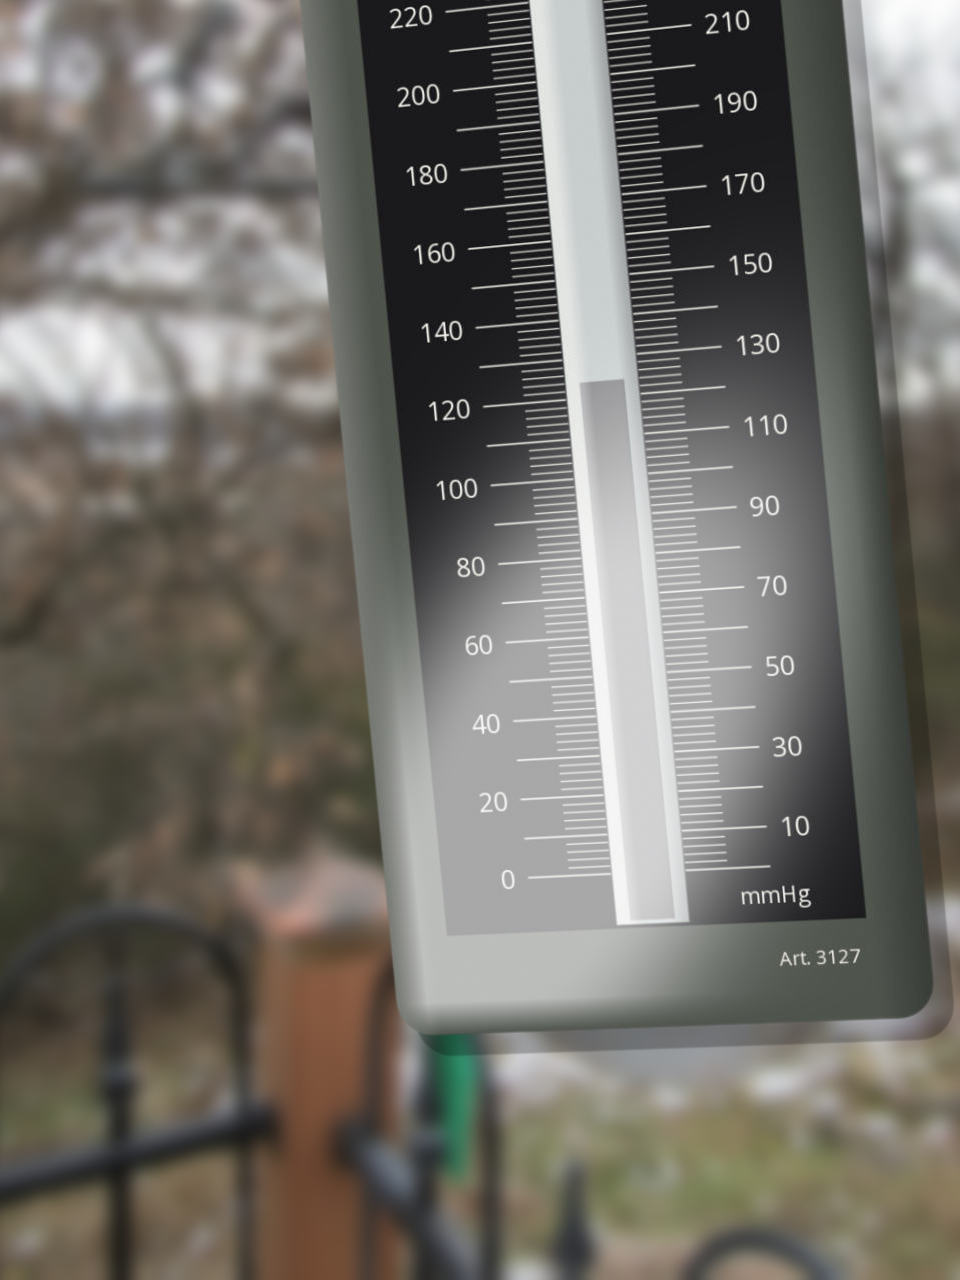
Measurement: 124 mmHg
